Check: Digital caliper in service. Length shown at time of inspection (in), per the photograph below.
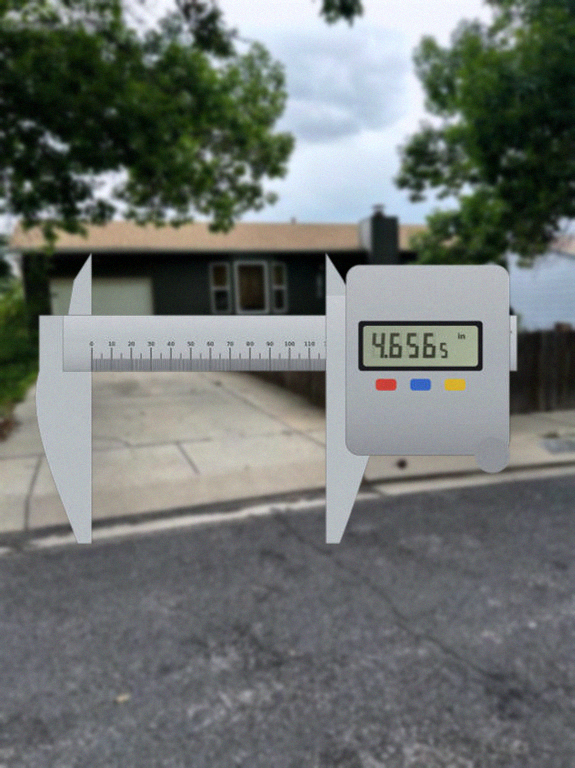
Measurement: 4.6565 in
